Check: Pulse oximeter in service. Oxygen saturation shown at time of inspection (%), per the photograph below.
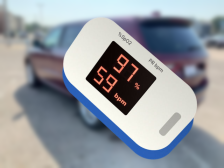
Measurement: 97 %
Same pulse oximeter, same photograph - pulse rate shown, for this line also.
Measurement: 59 bpm
